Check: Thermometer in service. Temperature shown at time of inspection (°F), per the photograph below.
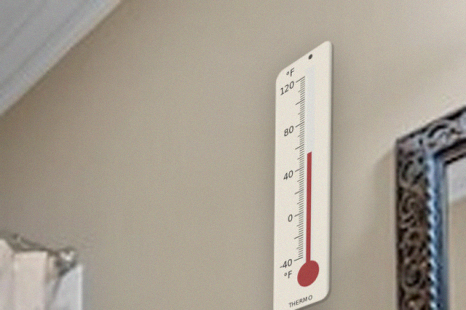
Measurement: 50 °F
